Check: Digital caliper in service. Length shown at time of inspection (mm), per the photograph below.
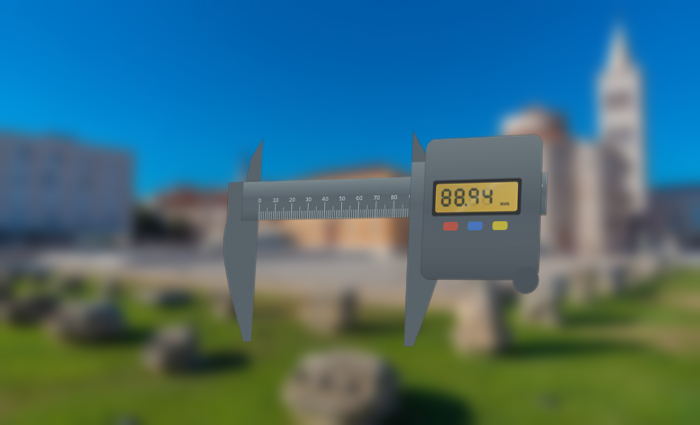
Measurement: 88.94 mm
